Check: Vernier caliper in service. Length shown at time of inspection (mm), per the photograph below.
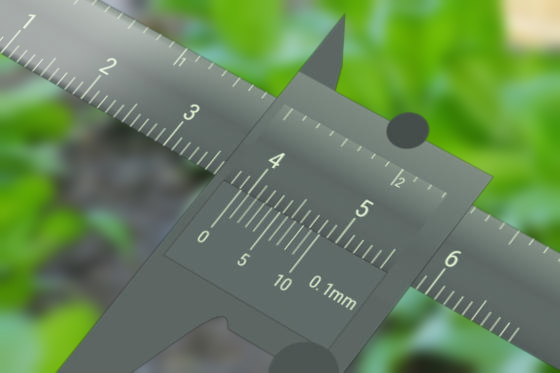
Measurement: 39.2 mm
